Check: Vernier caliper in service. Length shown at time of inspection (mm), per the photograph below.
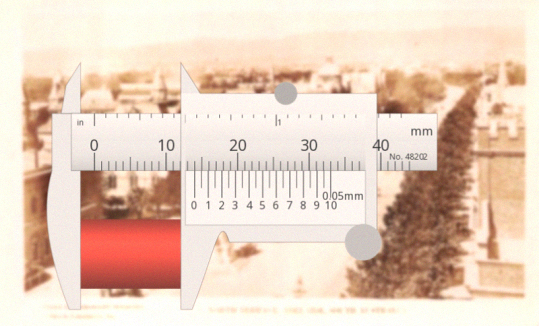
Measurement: 14.0 mm
